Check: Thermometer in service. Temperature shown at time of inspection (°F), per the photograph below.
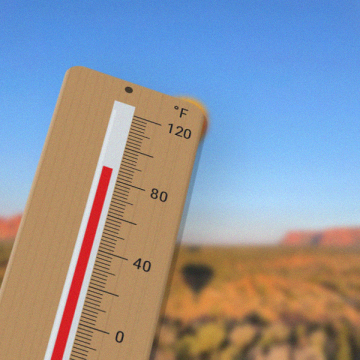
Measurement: 86 °F
